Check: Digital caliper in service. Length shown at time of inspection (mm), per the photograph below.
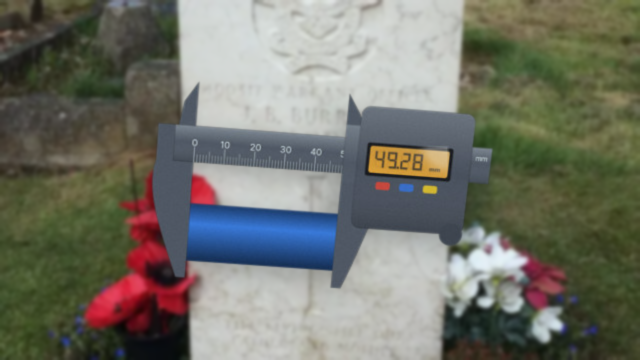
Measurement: 49.28 mm
